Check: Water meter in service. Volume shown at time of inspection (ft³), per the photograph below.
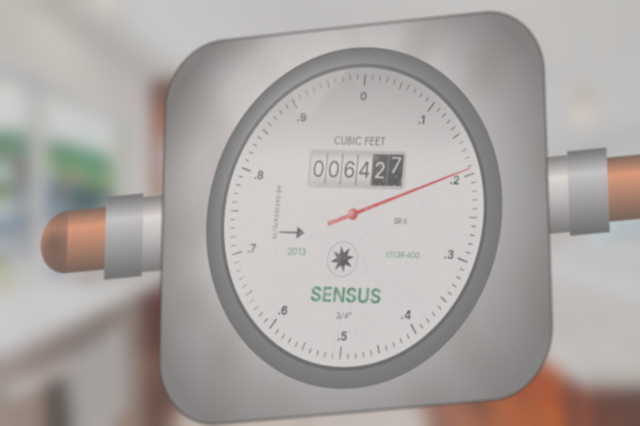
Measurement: 6427.19 ft³
